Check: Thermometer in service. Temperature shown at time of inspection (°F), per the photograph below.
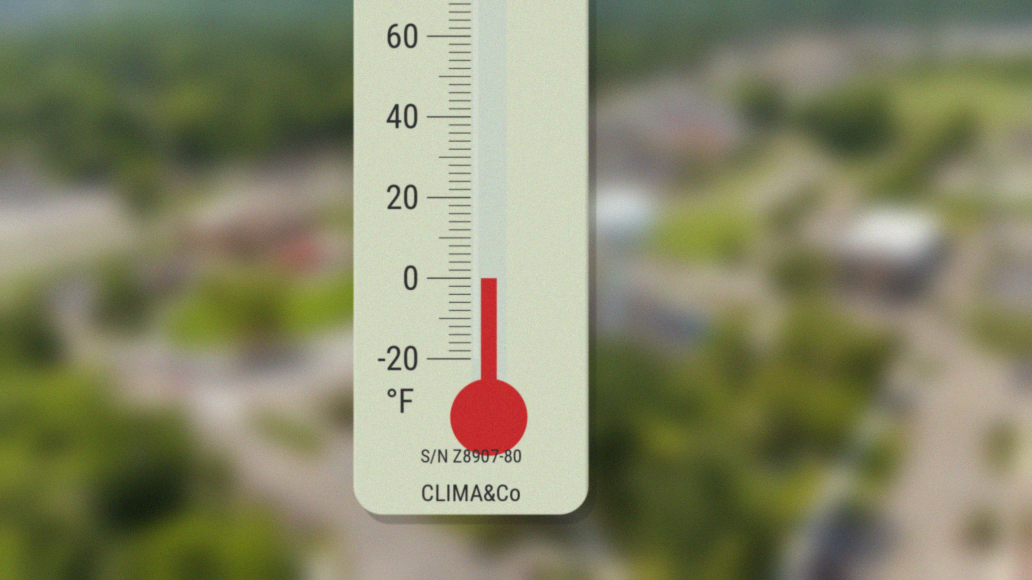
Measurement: 0 °F
